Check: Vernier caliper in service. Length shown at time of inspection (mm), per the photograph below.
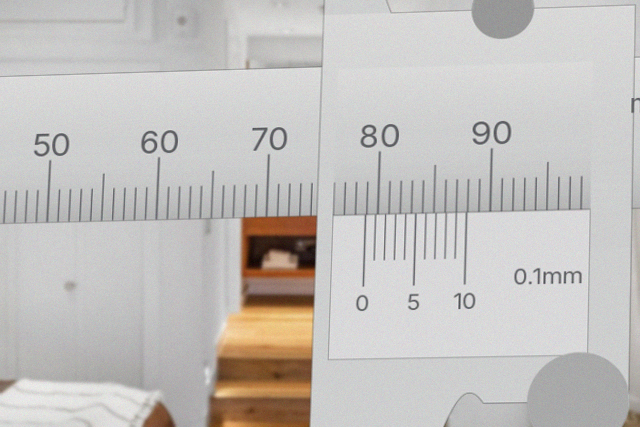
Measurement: 78.9 mm
